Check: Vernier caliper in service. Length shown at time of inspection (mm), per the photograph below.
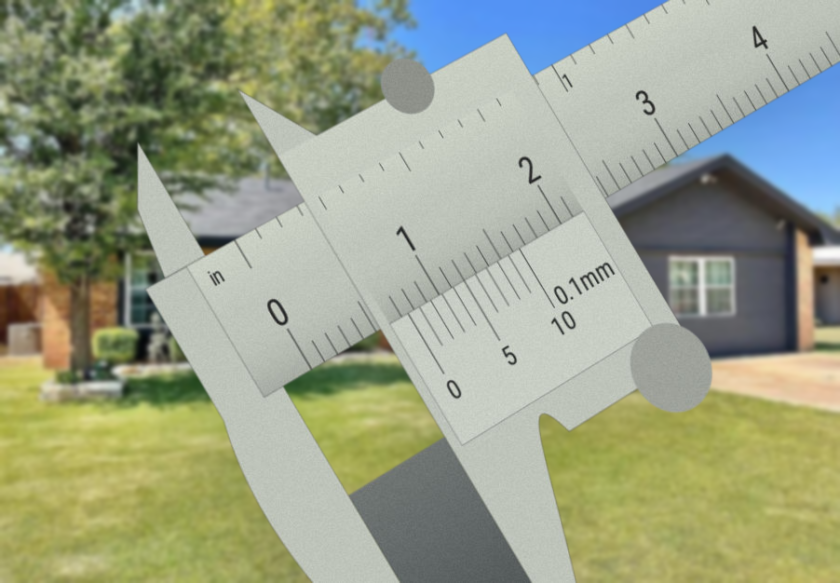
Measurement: 7.5 mm
